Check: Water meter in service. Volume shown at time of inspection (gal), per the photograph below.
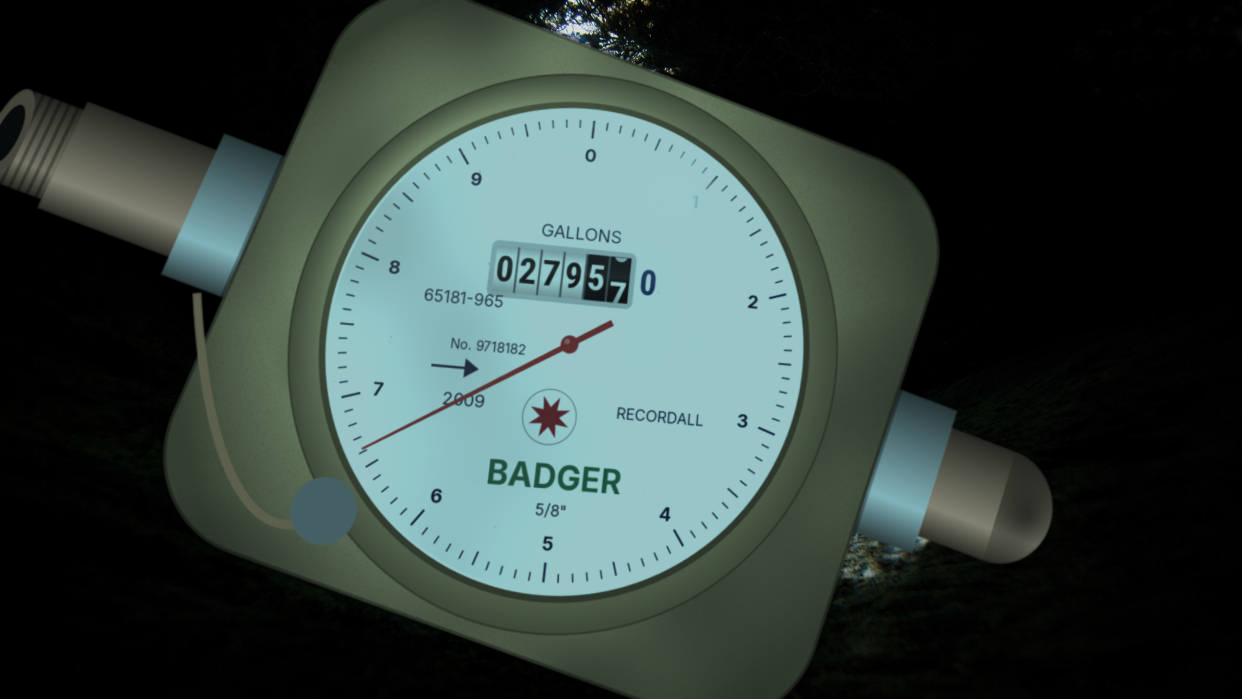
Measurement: 279566.6 gal
